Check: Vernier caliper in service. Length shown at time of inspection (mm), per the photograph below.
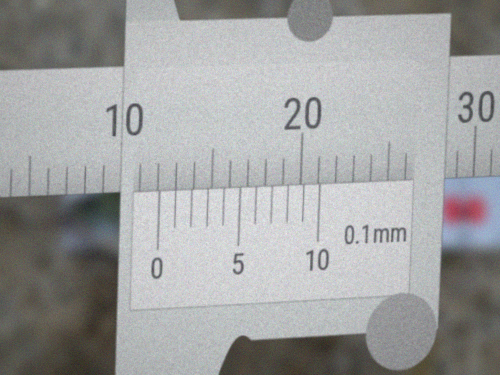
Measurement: 12.1 mm
